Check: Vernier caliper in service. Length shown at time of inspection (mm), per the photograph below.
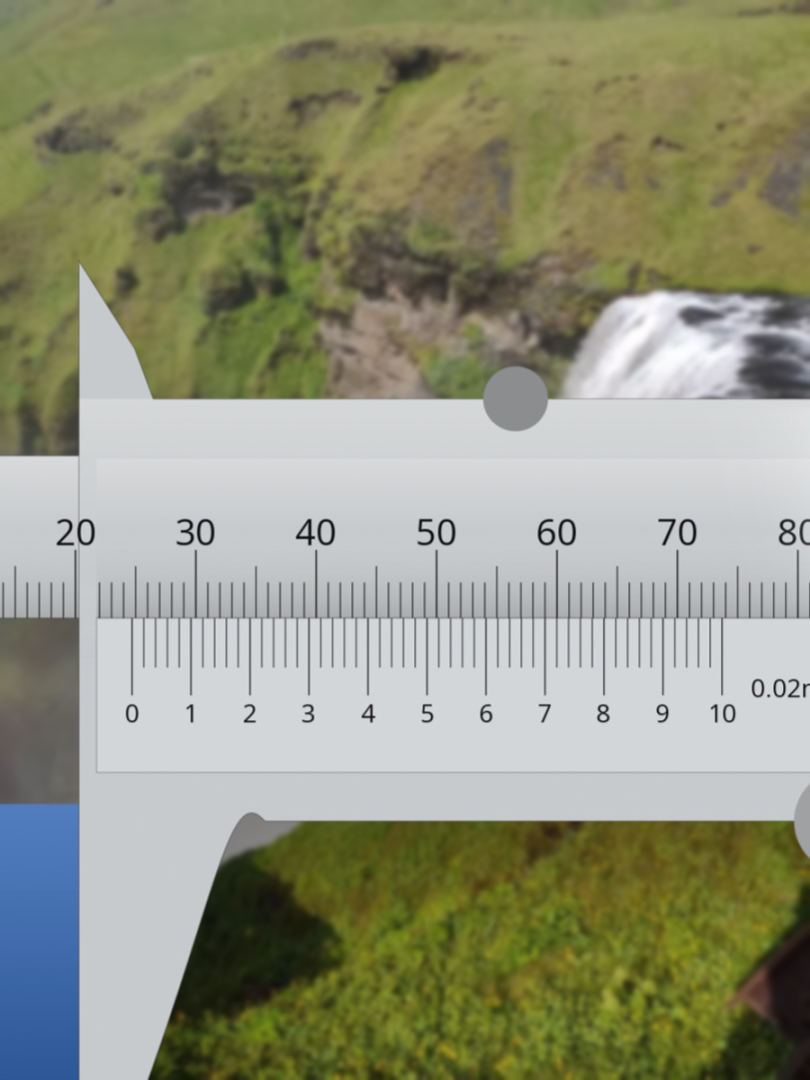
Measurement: 24.7 mm
